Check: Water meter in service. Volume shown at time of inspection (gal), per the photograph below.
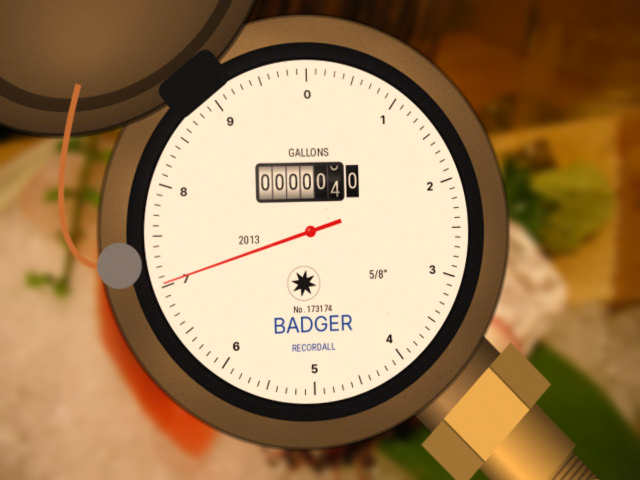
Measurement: 37.0 gal
